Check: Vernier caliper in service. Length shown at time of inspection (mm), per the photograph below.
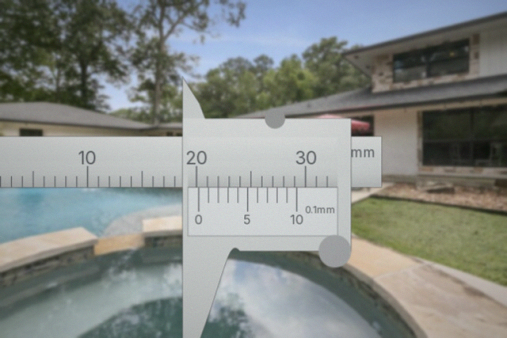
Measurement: 20.2 mm
